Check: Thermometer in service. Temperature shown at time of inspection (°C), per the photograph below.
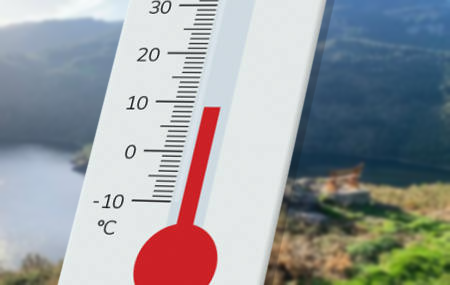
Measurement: 9 °C
